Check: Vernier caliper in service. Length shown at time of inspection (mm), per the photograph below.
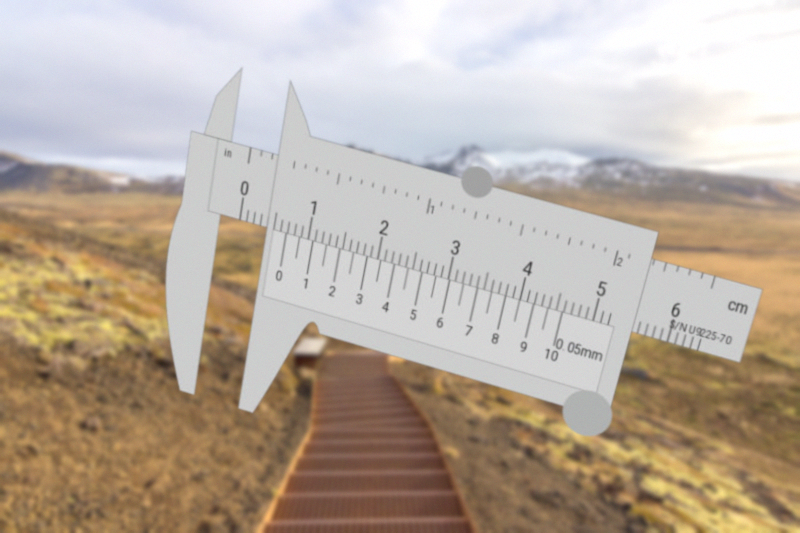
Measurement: 6.8 mm
